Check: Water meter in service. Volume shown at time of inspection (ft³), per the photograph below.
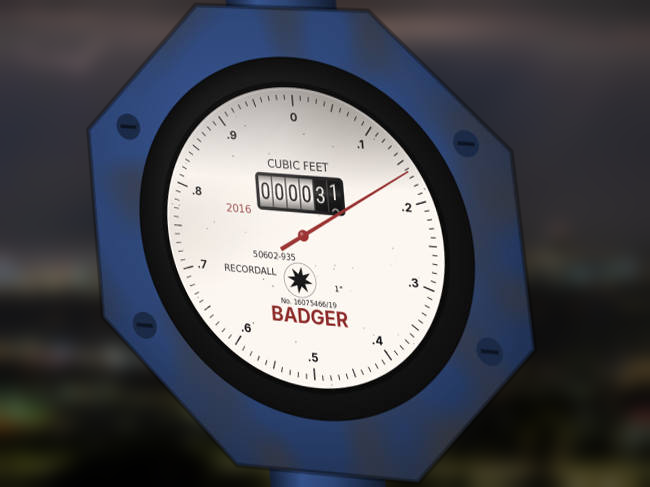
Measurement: 31.16 ft³
